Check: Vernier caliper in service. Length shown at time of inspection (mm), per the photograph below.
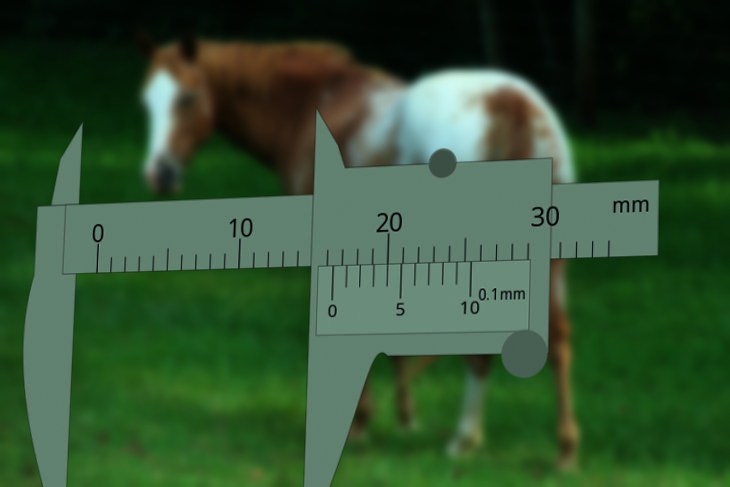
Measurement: 16.4 mm
